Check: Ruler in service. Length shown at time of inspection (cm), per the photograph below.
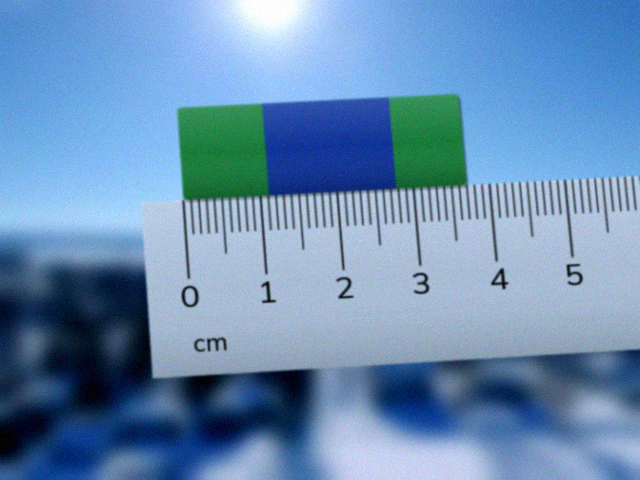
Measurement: 3.7 cm
